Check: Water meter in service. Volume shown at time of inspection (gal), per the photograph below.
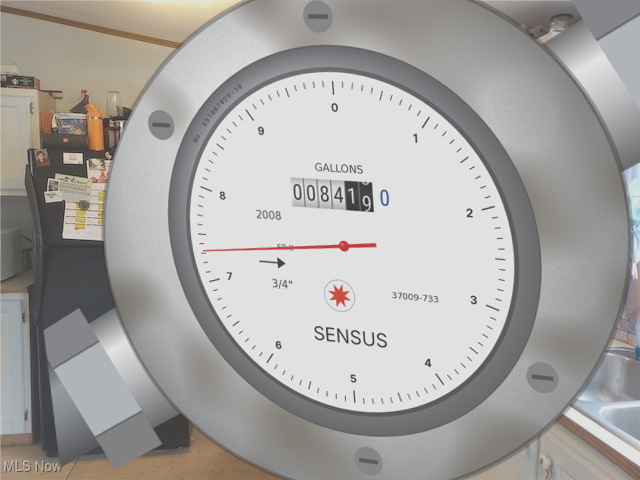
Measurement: 84187.3 gal
